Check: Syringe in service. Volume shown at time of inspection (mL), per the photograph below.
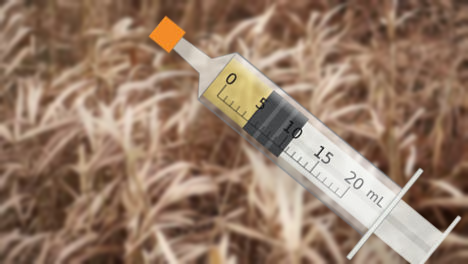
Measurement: 5 mL
